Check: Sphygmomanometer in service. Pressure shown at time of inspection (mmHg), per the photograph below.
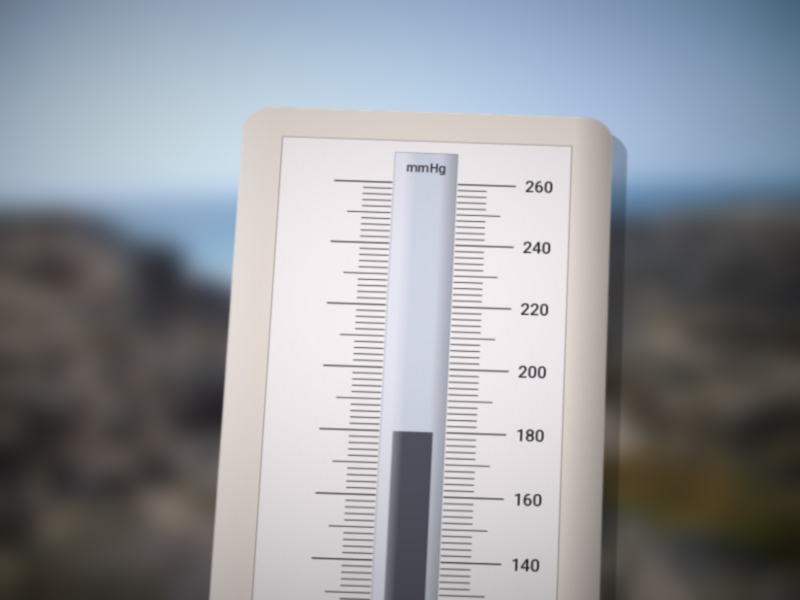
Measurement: 180 mmHg
